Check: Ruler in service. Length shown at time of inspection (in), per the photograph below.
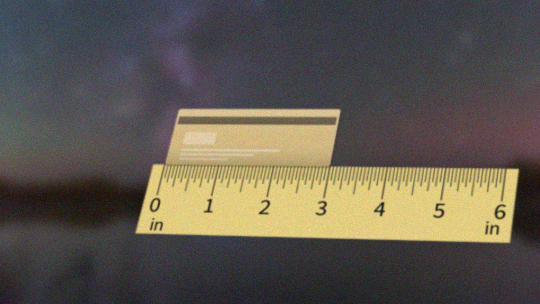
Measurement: 3 in
